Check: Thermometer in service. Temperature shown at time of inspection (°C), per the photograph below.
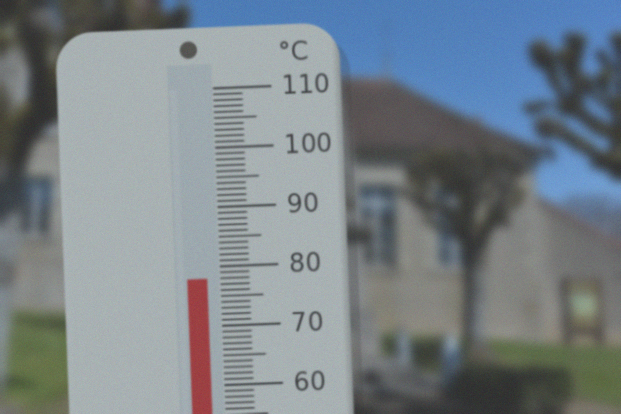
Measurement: 78 °C
